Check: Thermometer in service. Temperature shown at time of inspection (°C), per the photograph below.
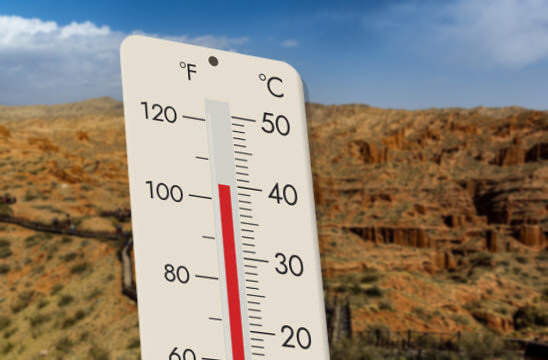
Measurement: 40 °C
